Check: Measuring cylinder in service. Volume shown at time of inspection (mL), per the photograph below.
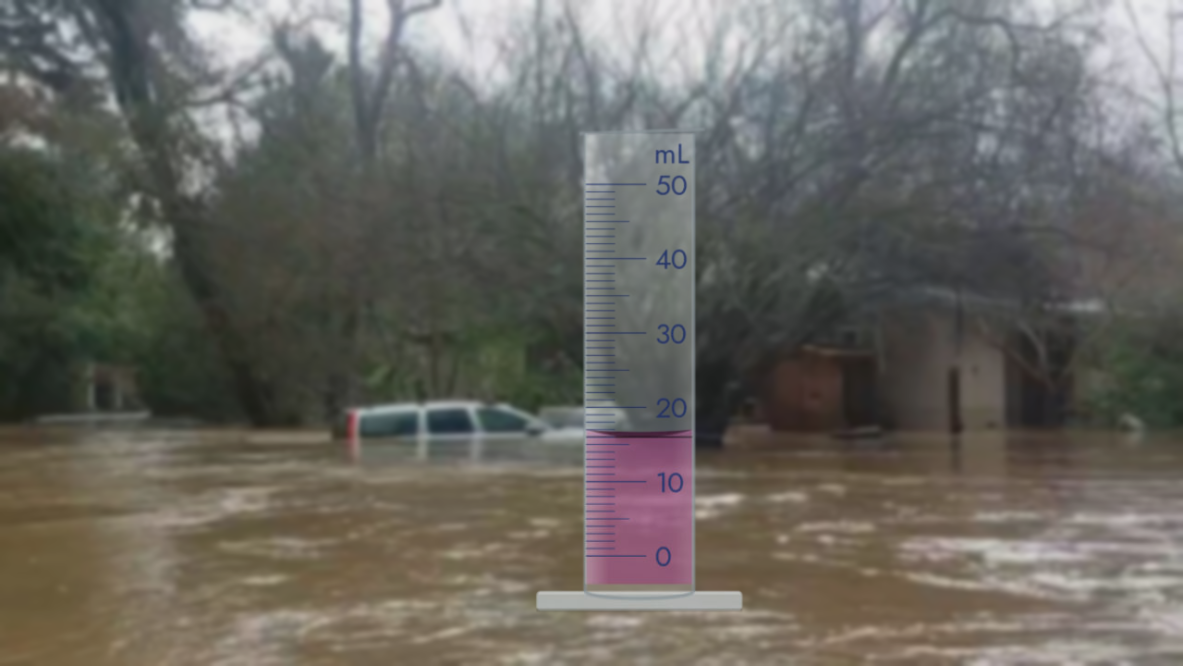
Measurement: 16 mL
